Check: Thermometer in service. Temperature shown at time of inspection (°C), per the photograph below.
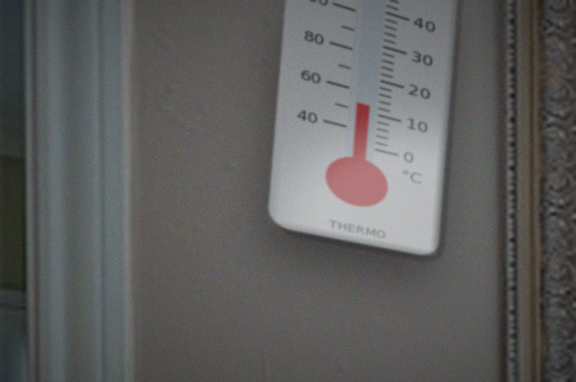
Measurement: 12 °C
